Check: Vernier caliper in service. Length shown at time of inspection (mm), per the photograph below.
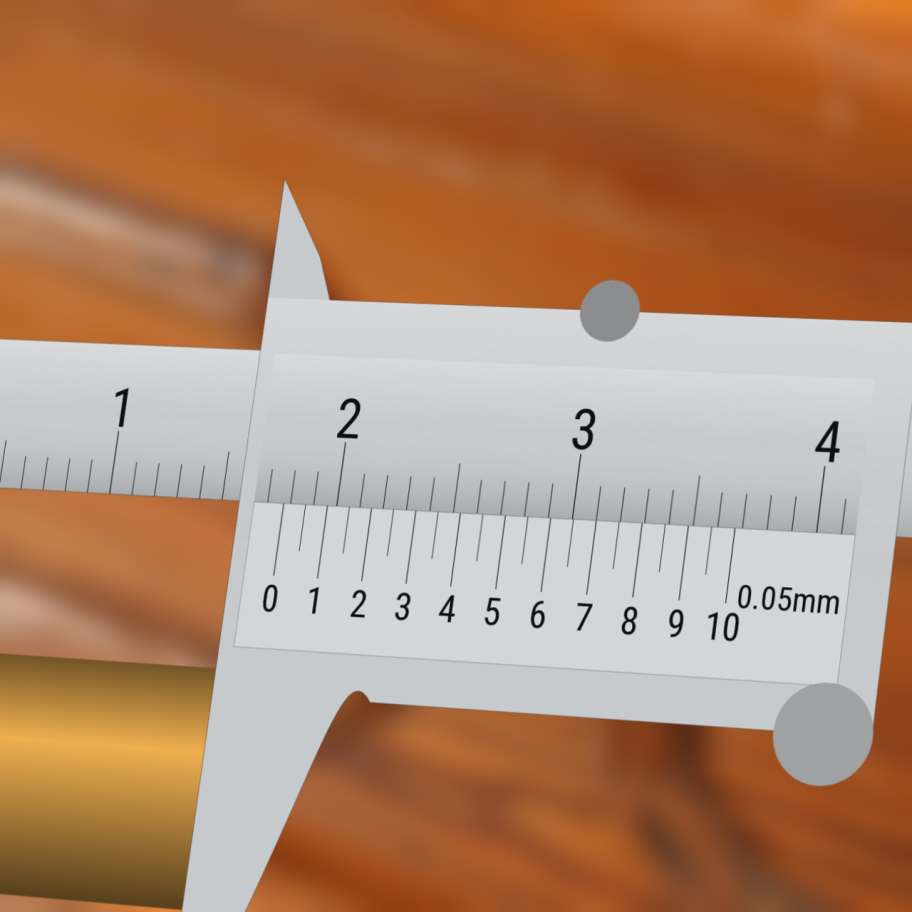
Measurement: 17.70 mm
